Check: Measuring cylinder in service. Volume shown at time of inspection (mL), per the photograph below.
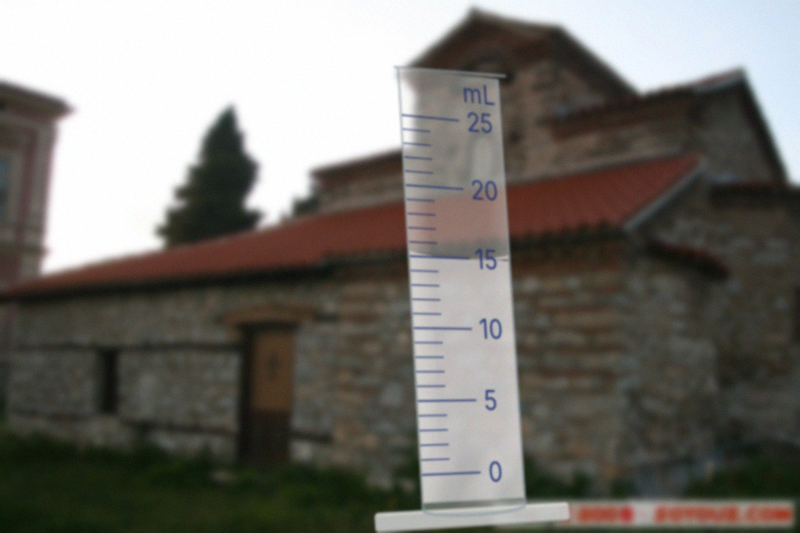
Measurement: 15 mL
